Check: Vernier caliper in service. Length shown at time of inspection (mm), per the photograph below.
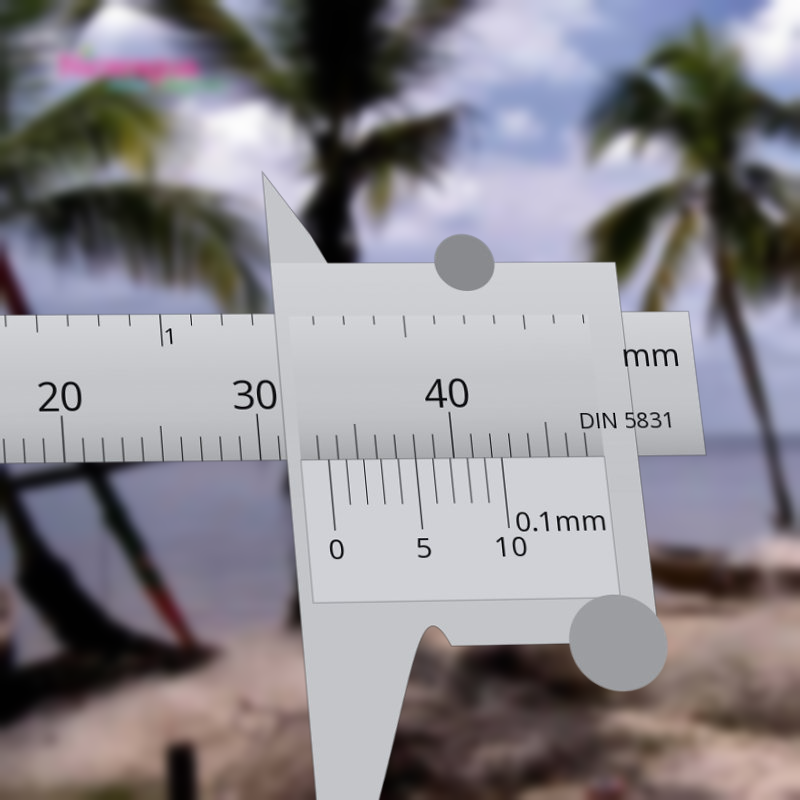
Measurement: 33.5 mm
